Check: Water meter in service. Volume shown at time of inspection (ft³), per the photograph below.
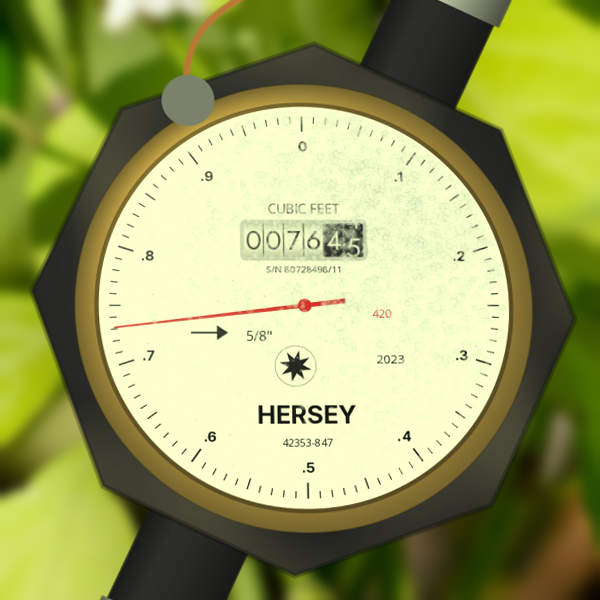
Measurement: 7644.73 ft³
